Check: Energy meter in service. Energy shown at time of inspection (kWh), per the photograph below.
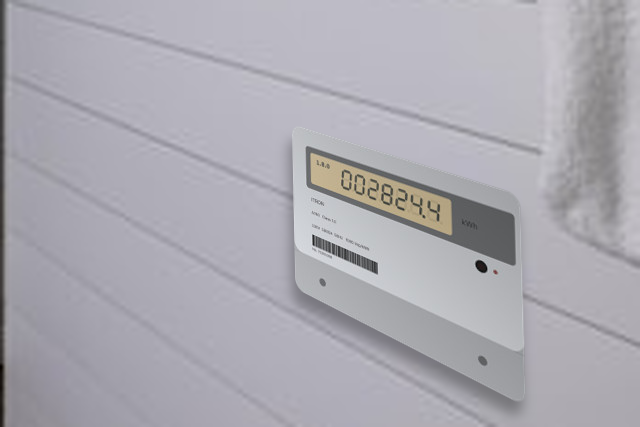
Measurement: 2824.4 kWh
